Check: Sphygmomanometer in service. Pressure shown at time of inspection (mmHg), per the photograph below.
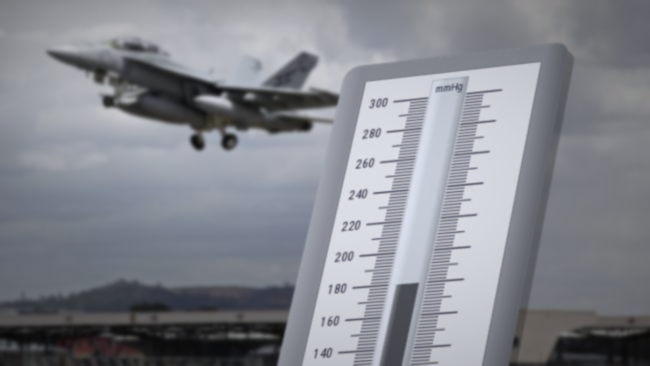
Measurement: 180 mmHg
